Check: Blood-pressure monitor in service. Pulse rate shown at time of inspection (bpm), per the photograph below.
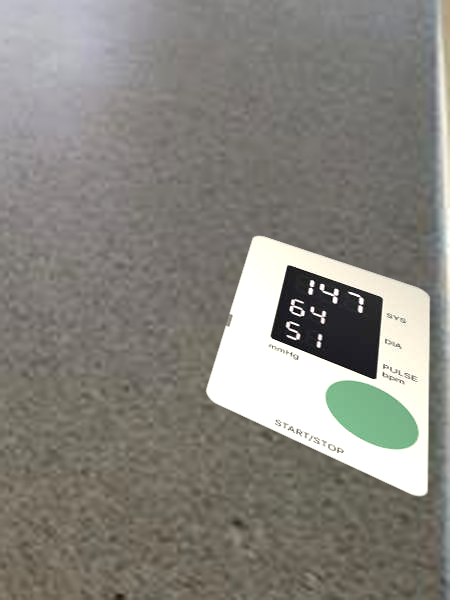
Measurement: 51 bpm
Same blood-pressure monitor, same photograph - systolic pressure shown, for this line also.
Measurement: 147 mmHg
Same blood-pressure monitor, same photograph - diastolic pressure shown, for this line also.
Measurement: 64 mmHg
